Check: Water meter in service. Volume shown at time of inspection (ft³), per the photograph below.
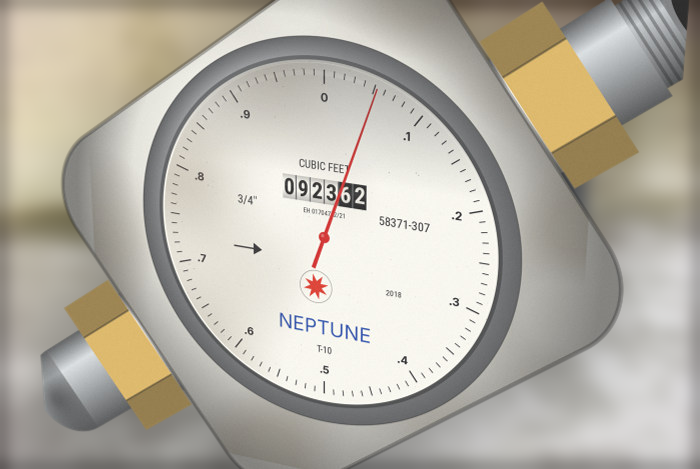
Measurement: 92362.05 ft³
